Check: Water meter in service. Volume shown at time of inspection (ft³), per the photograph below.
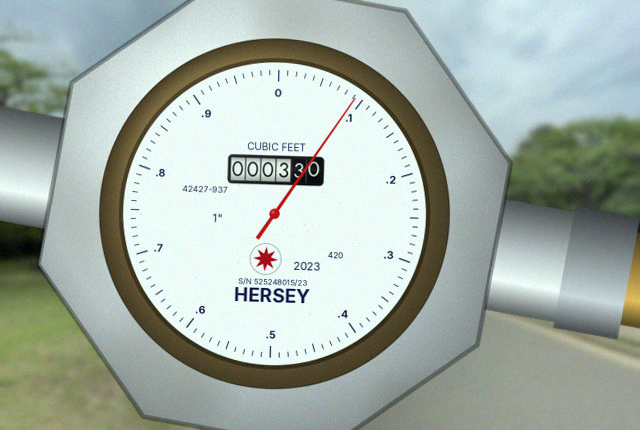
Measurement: 330.09 ft³
